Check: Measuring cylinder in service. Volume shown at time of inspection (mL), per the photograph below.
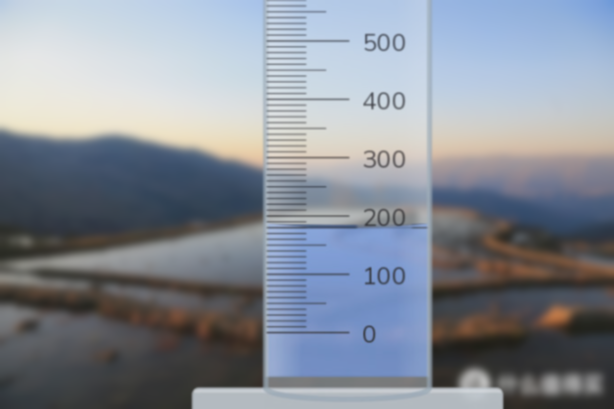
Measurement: 180 mL
